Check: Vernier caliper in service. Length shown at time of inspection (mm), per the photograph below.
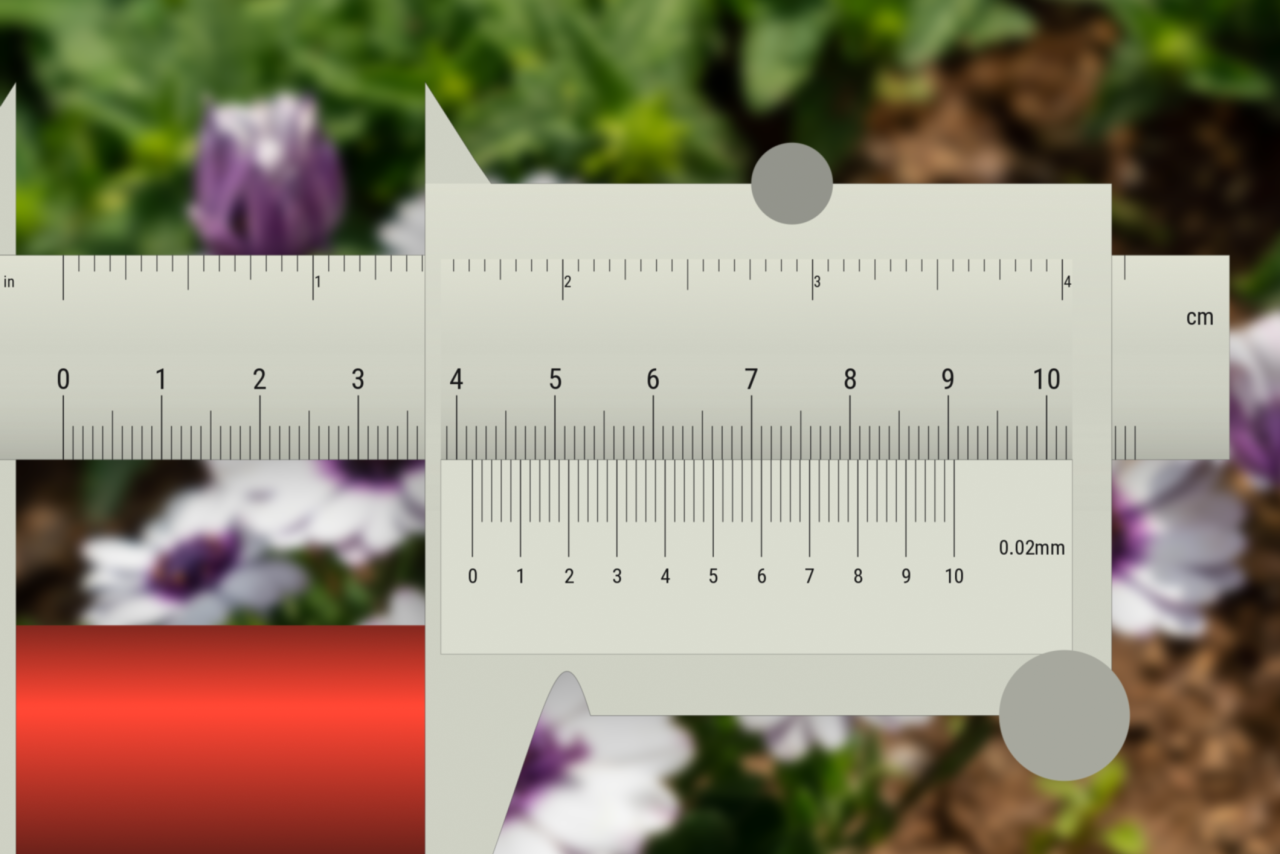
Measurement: 41.6 mm
